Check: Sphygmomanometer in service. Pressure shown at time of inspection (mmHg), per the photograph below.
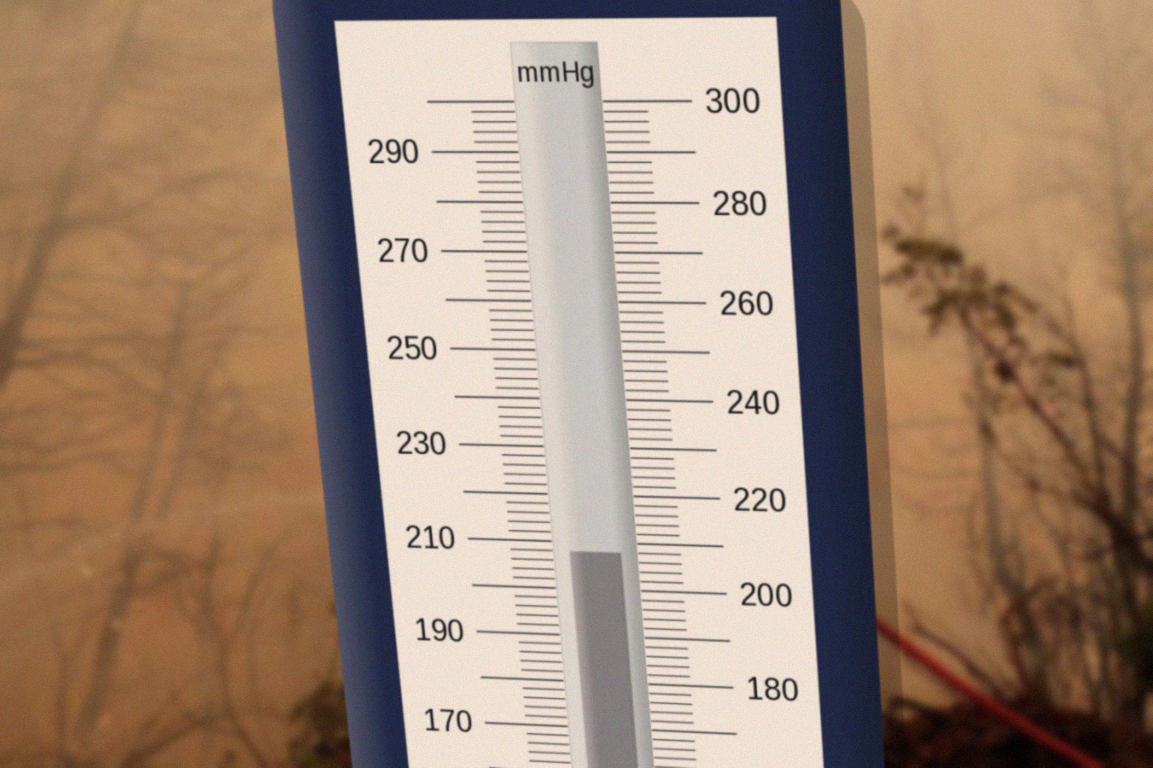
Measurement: 208 mmHg
